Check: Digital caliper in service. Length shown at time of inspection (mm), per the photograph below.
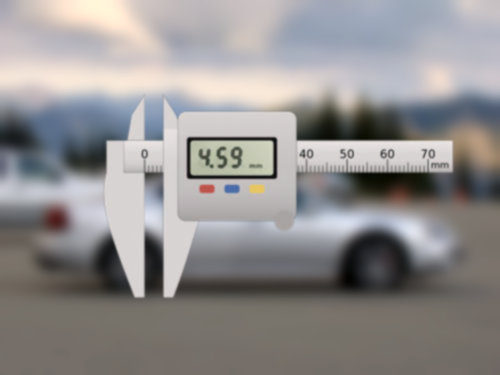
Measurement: 4.59 mm
